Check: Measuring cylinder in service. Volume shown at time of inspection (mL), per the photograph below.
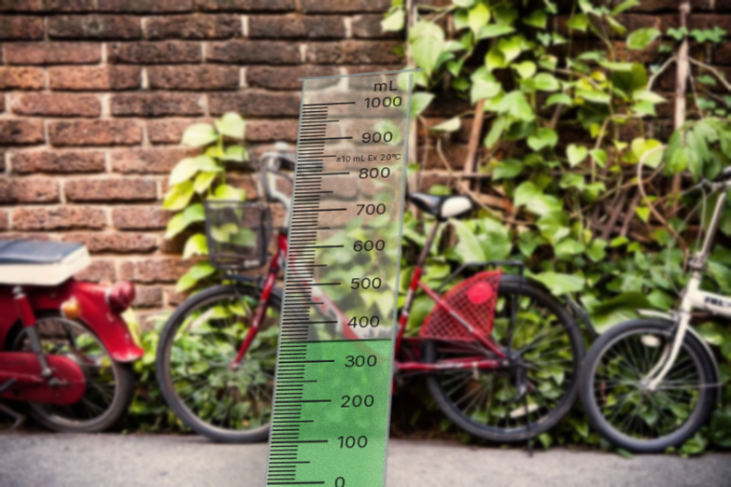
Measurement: 350 mL
